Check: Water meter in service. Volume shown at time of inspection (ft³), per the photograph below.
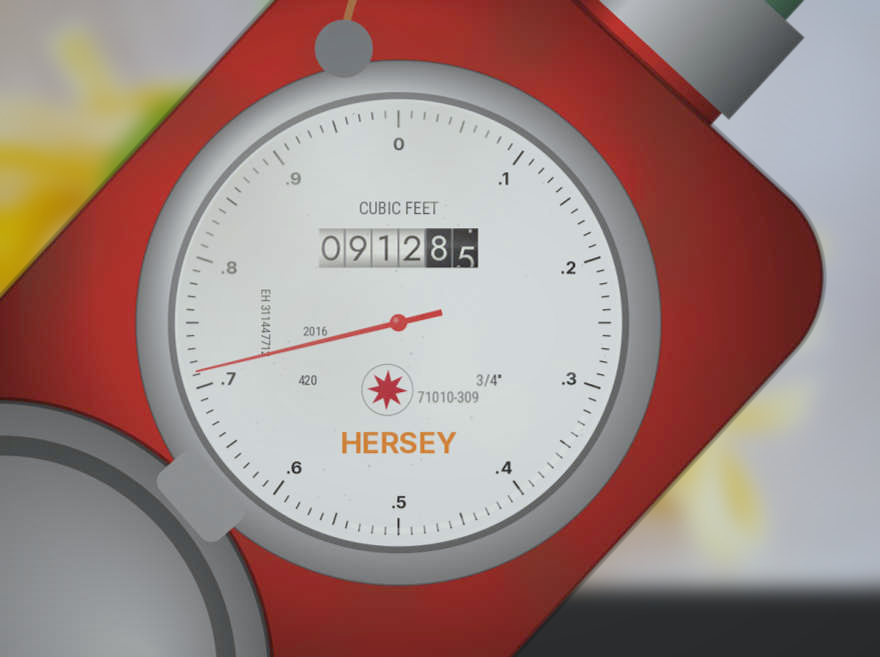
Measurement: 91284.71 ft³
